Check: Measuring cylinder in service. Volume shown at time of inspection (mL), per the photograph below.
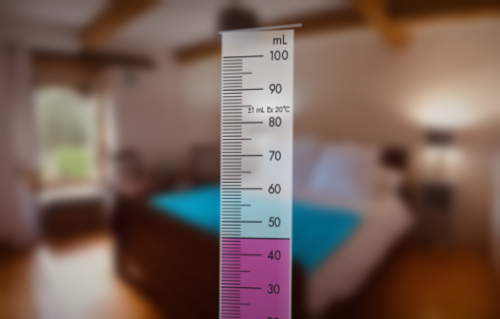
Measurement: 45 mL
